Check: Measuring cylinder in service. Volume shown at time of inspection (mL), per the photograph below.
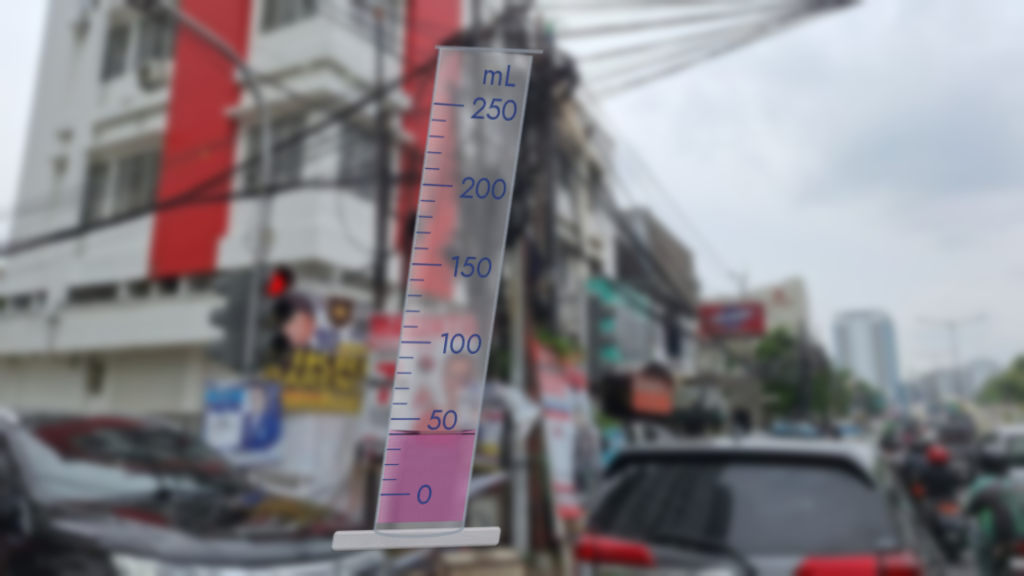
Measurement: 40 mL
